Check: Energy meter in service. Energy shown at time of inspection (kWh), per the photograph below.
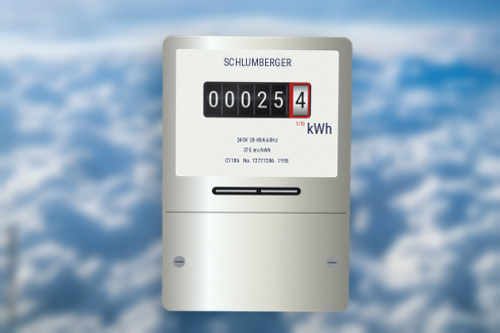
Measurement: 25.4 kWh
